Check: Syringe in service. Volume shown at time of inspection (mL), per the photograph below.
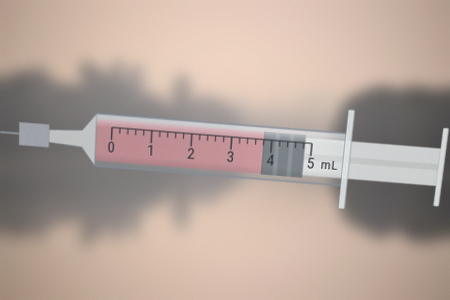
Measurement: 3.8 mL
